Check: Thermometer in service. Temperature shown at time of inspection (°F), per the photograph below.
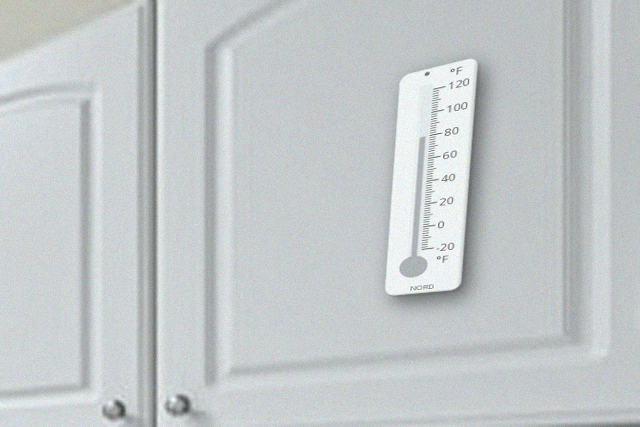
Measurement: 80 °F
